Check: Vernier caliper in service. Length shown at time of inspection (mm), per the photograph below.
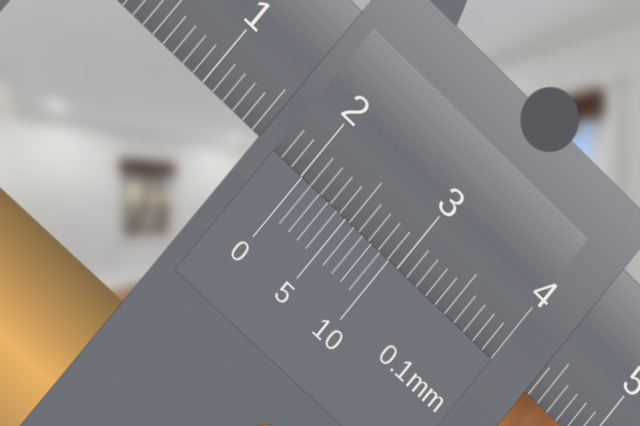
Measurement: 20.1 mm
